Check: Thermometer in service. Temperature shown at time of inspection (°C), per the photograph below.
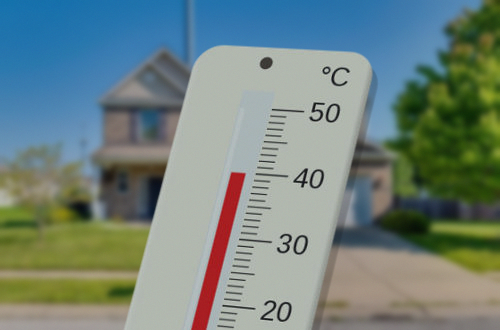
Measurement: 40 °C
